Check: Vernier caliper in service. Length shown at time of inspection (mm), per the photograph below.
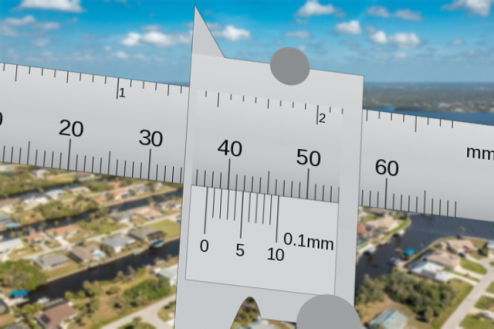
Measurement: 37.4 mm
